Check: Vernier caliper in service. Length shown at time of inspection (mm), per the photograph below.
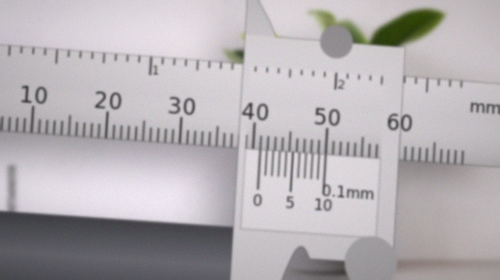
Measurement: 41.0 mm
